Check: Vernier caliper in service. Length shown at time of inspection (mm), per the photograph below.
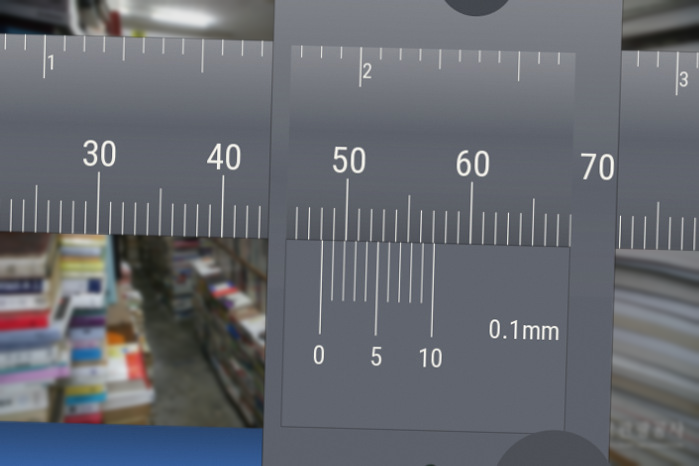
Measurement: 48.1 mm
